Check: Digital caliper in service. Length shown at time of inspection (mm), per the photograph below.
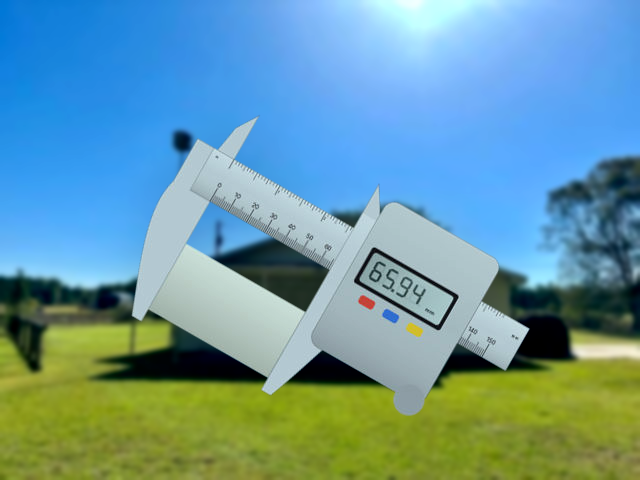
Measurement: 65.94 mm
